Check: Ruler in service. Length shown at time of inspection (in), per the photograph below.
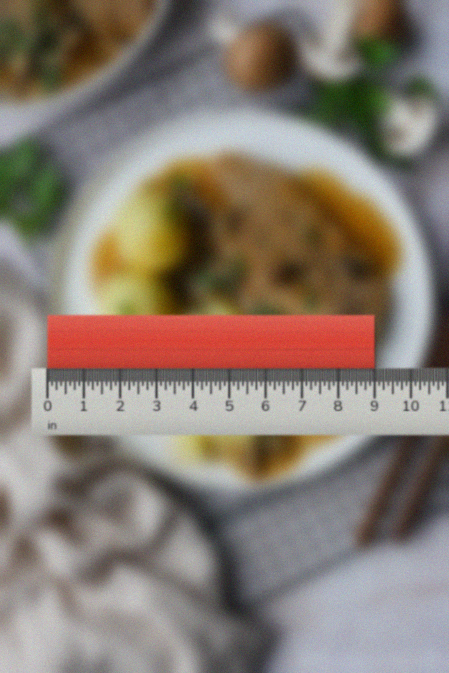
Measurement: 9 in
